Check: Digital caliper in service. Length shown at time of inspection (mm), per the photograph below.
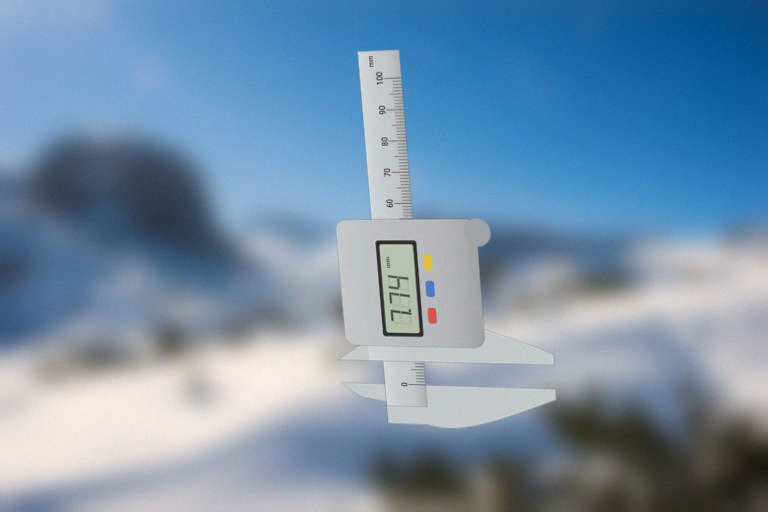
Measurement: 7.74 mm
